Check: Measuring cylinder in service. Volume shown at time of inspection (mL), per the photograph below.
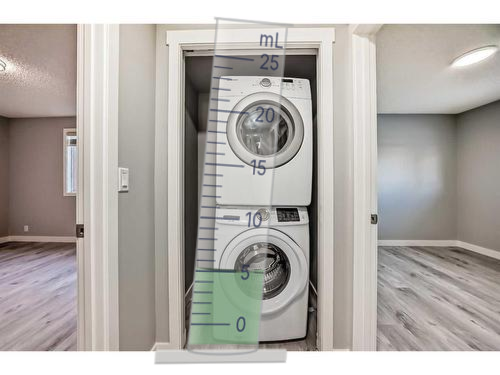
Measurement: 5 mL
